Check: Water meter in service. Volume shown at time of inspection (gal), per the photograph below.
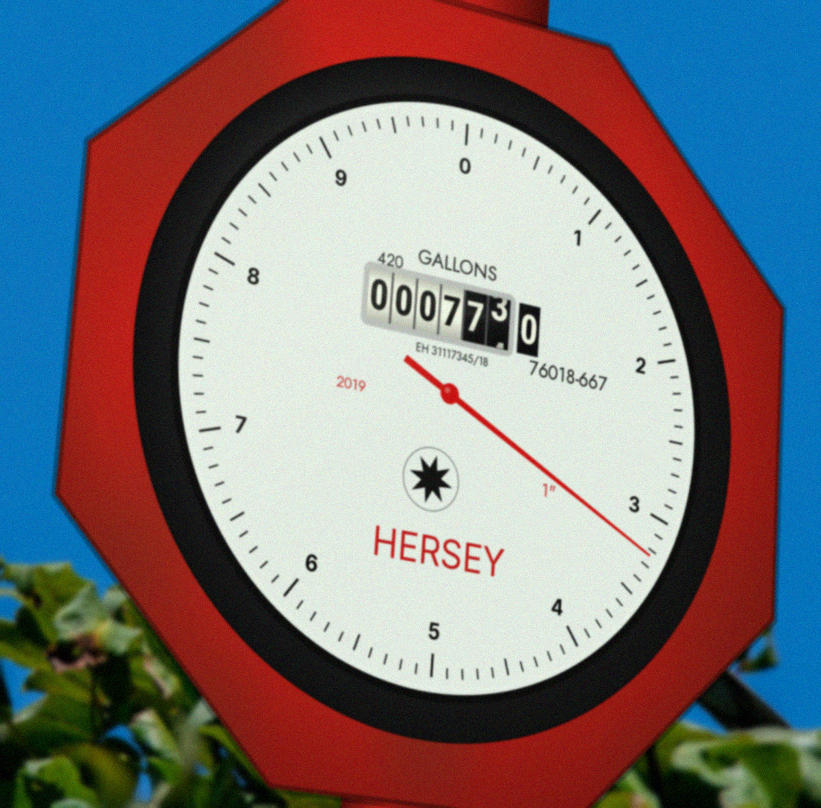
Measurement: 7733.2 gal
